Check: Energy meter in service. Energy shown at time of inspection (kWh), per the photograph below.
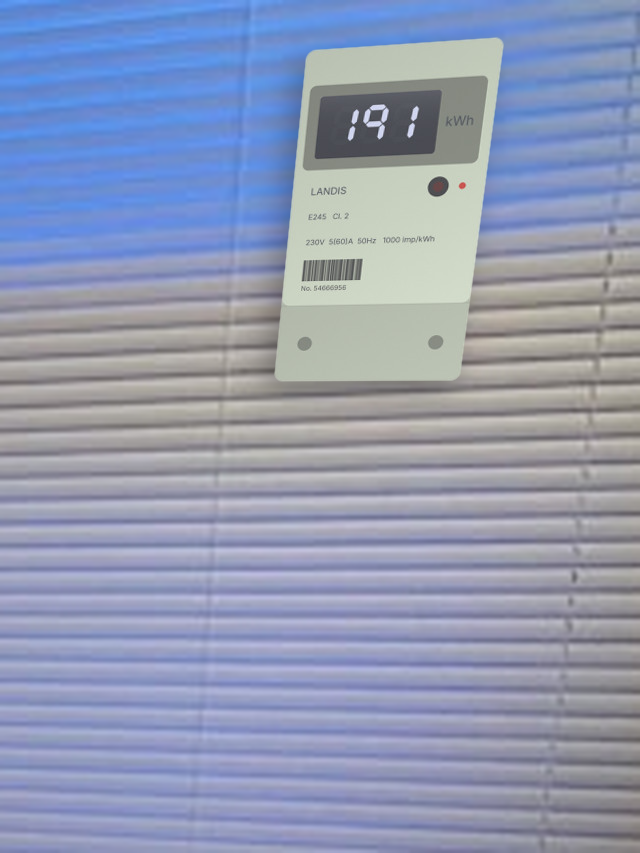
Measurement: 191 kWh
